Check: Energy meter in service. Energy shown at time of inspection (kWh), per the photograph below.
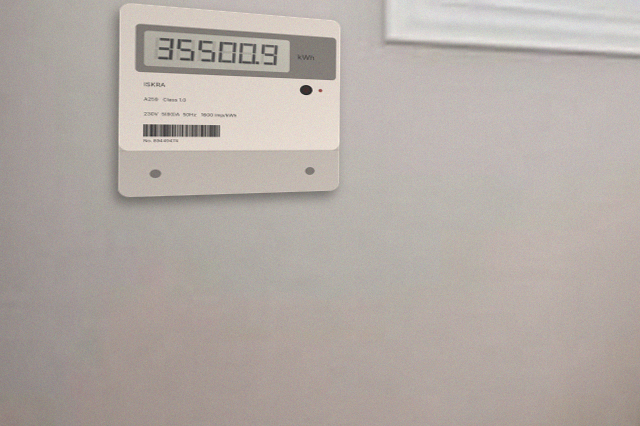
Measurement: 35500.9 kWh
